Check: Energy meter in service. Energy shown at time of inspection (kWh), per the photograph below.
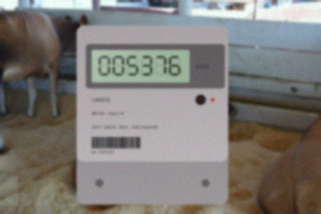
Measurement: 5376 kWh
